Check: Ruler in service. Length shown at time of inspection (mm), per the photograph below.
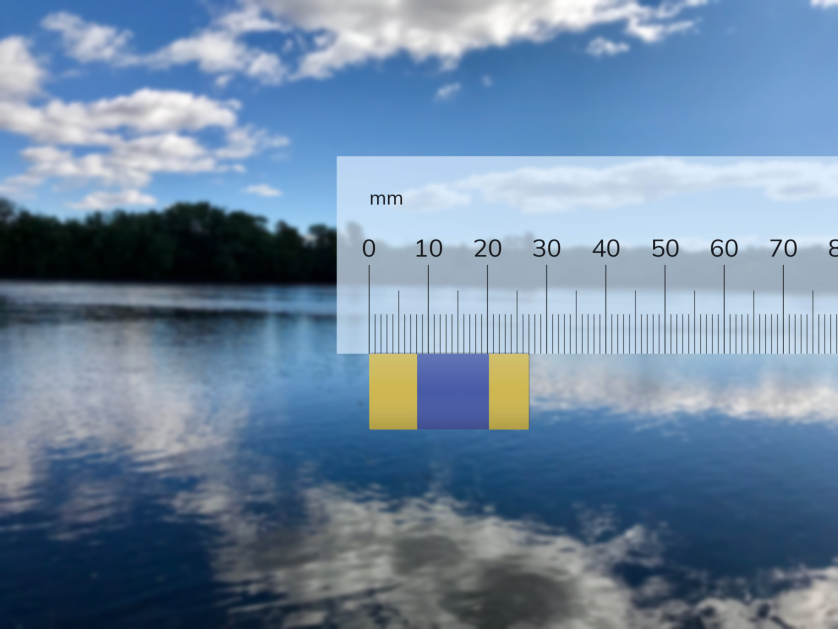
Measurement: 27 mm
